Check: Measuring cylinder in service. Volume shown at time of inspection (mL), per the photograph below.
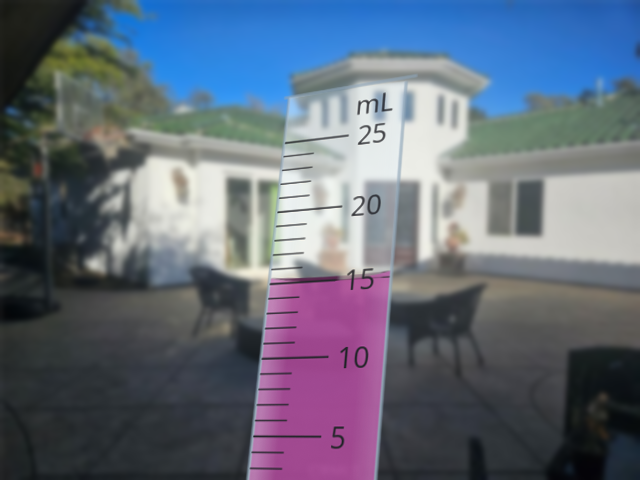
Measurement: 15 mL
